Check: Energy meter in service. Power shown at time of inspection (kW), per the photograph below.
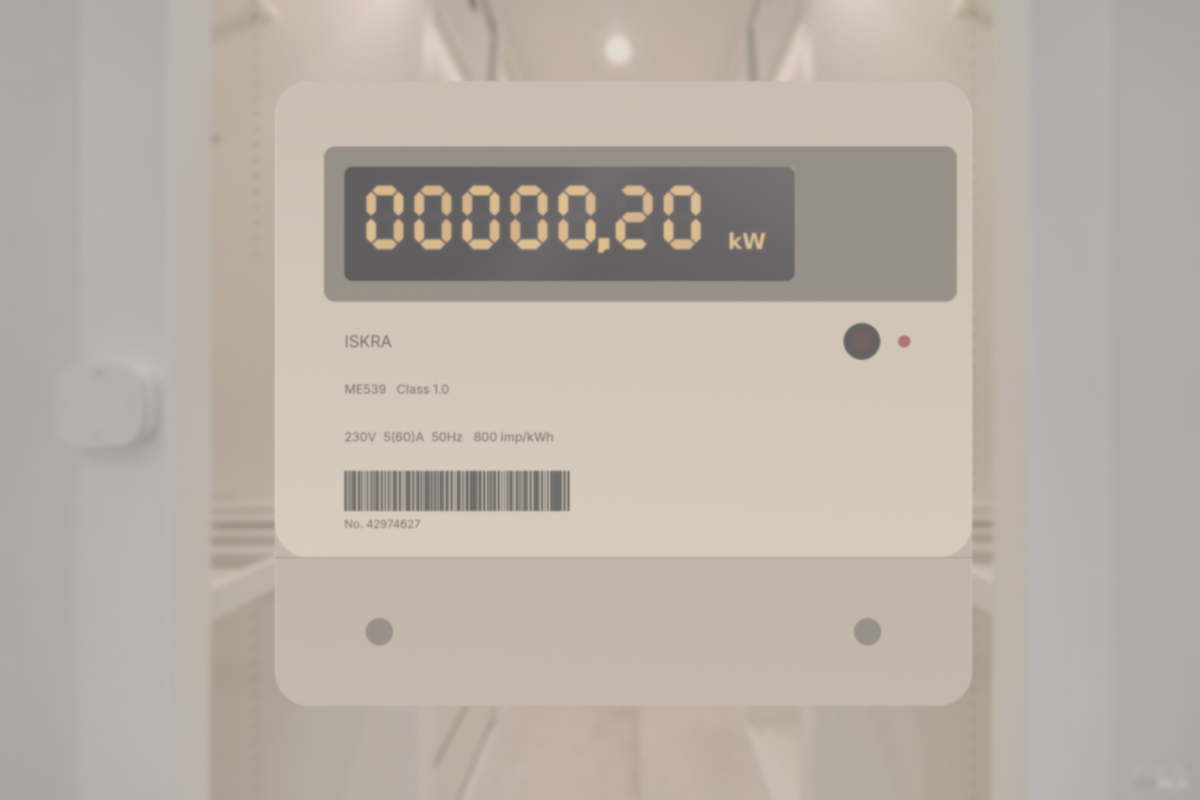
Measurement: 0.20 kW
